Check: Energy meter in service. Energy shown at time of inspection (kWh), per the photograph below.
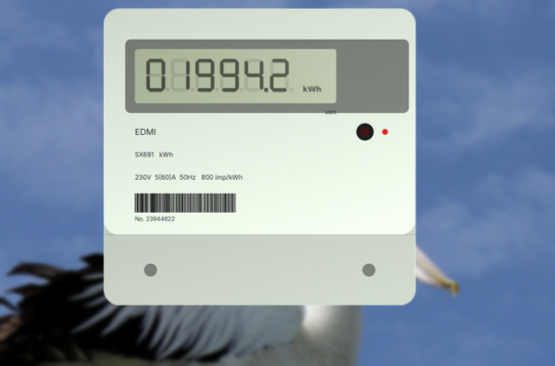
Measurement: 1994.2 kWh
